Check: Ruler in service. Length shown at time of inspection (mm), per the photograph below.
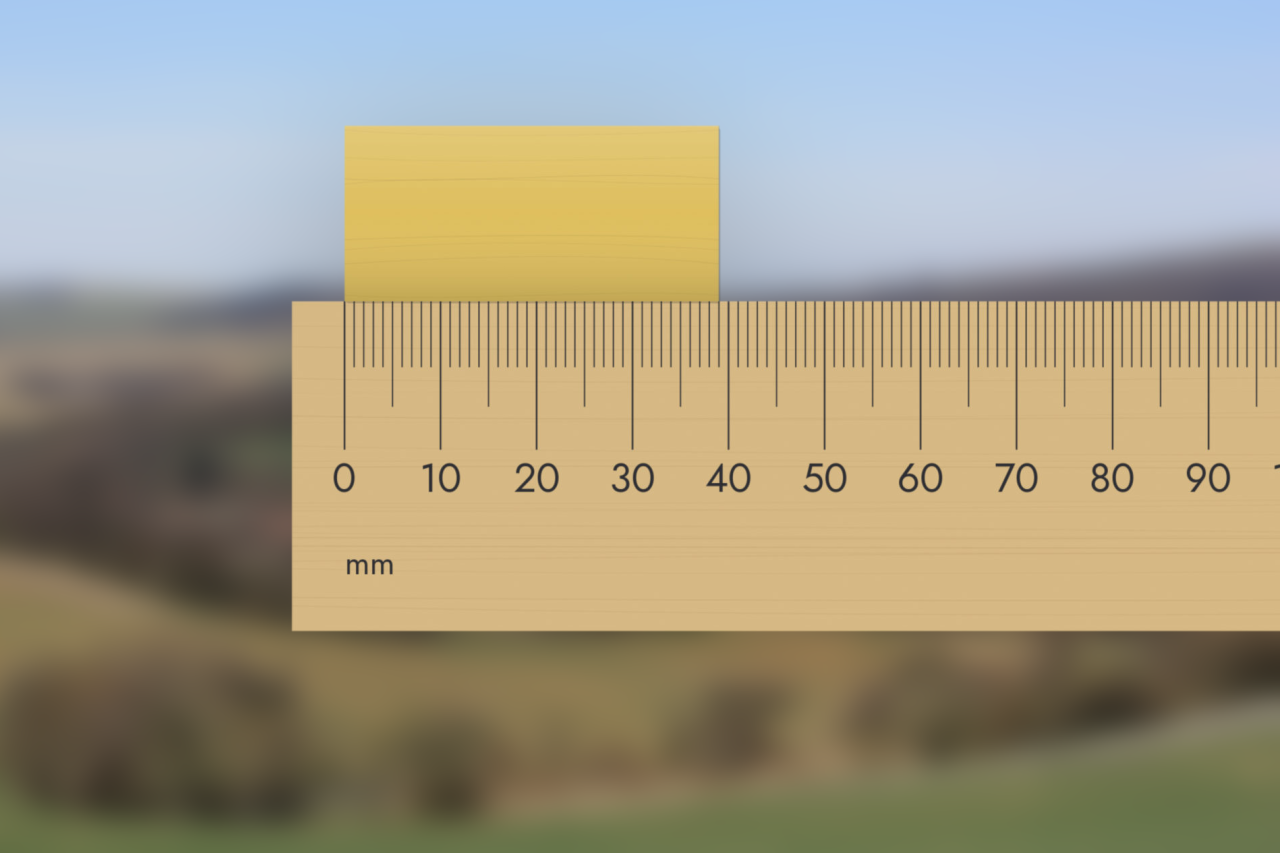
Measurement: 39 mm
